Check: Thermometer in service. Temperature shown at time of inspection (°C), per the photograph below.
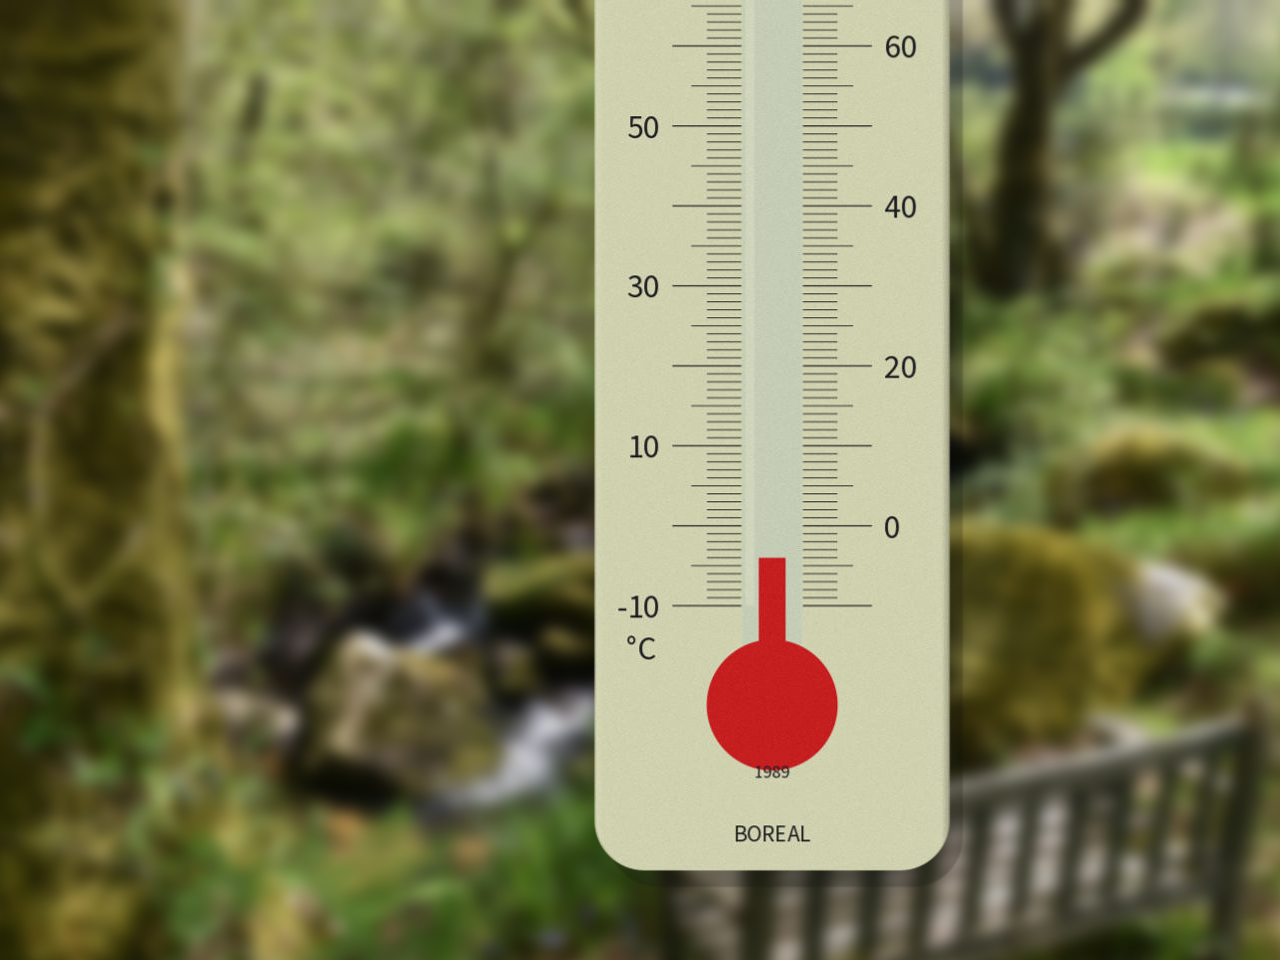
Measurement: -4 °C
